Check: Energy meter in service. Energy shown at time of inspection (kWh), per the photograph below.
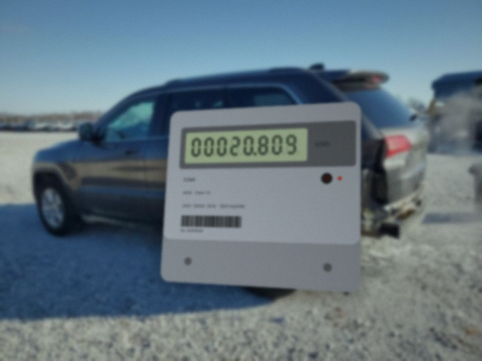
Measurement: 20.809 kWh
